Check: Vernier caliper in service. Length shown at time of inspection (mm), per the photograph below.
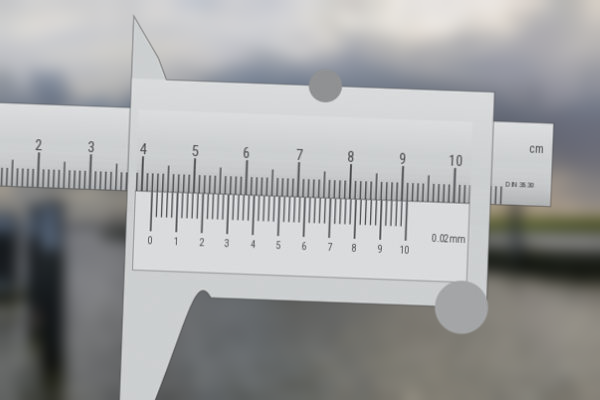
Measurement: 42.0 mm
